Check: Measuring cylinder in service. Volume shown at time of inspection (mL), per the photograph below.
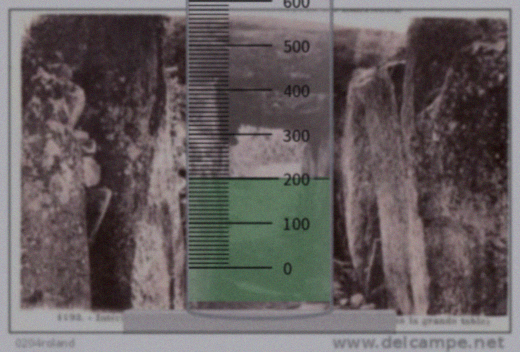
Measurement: 200 mL
